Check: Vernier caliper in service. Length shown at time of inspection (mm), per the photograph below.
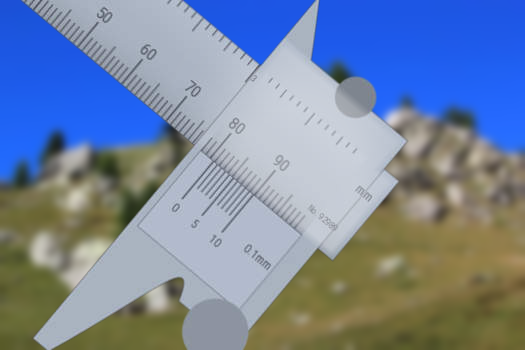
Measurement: 80.8 mm
